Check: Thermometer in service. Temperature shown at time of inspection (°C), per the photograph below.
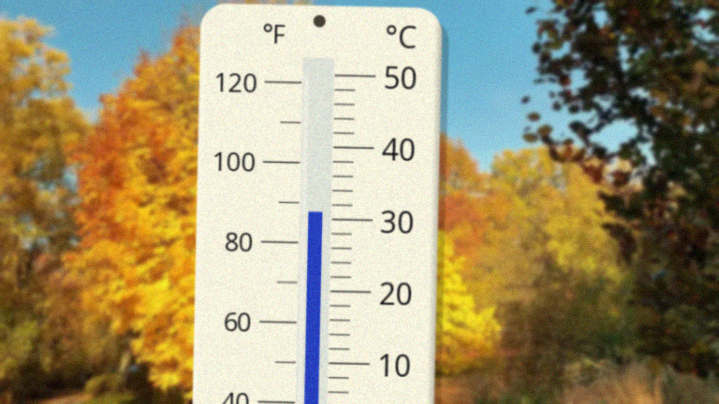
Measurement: 31 °C
